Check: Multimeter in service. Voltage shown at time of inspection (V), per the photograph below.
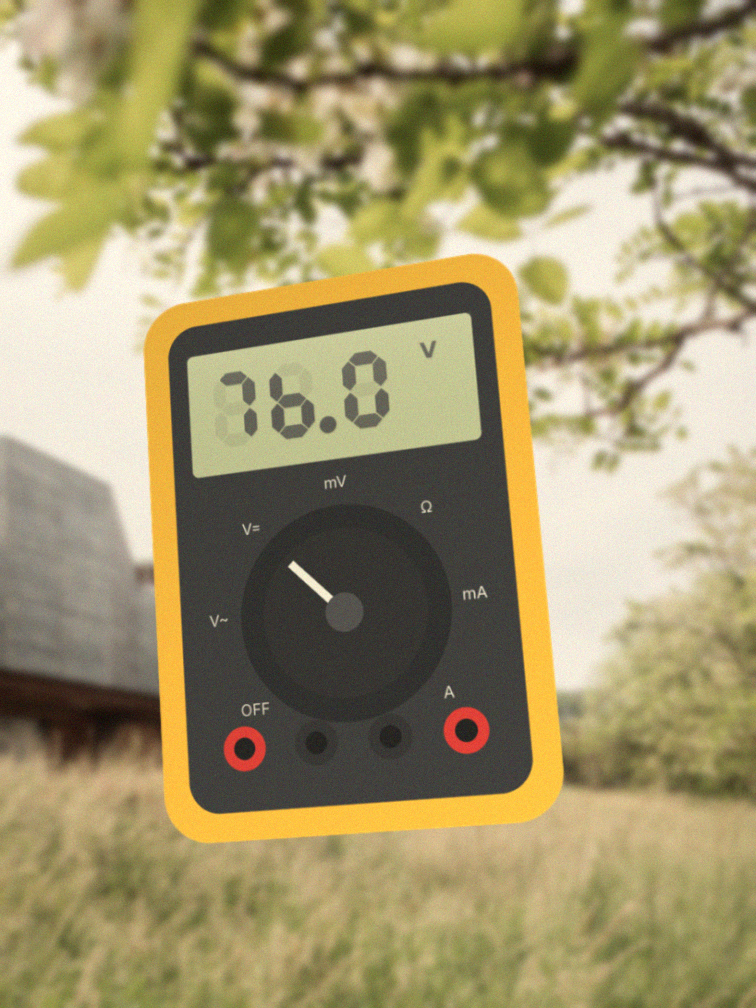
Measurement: 76.0 V
